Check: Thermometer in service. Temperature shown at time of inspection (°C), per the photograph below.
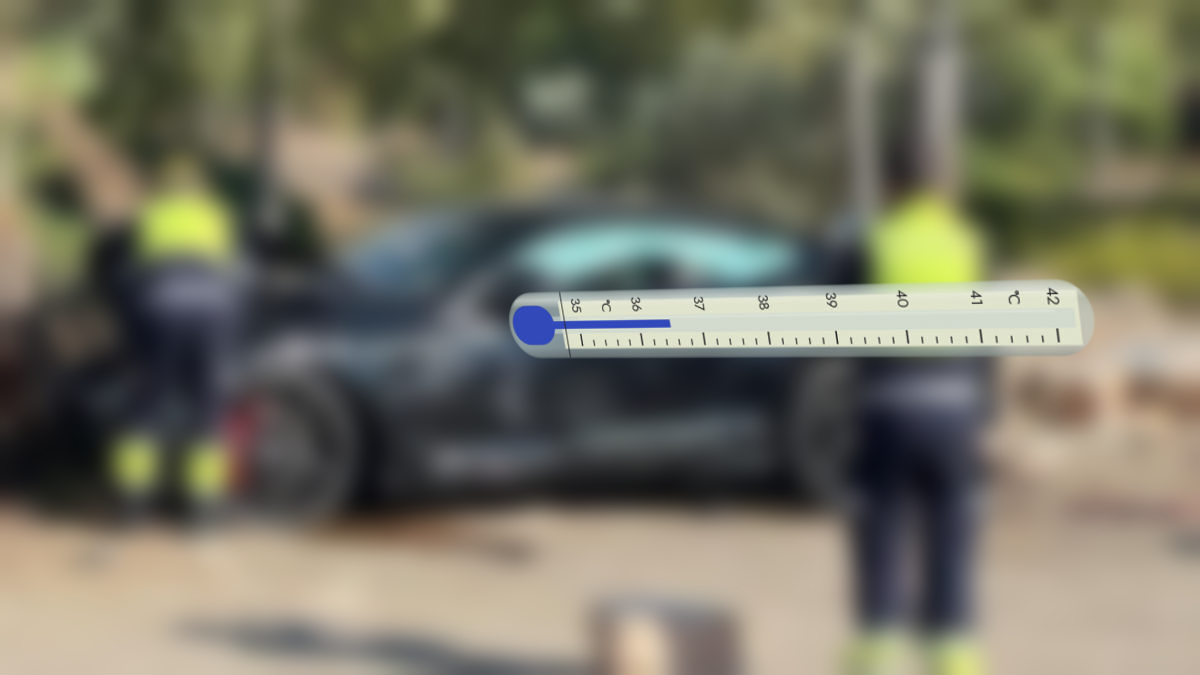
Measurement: 36.5 °C
